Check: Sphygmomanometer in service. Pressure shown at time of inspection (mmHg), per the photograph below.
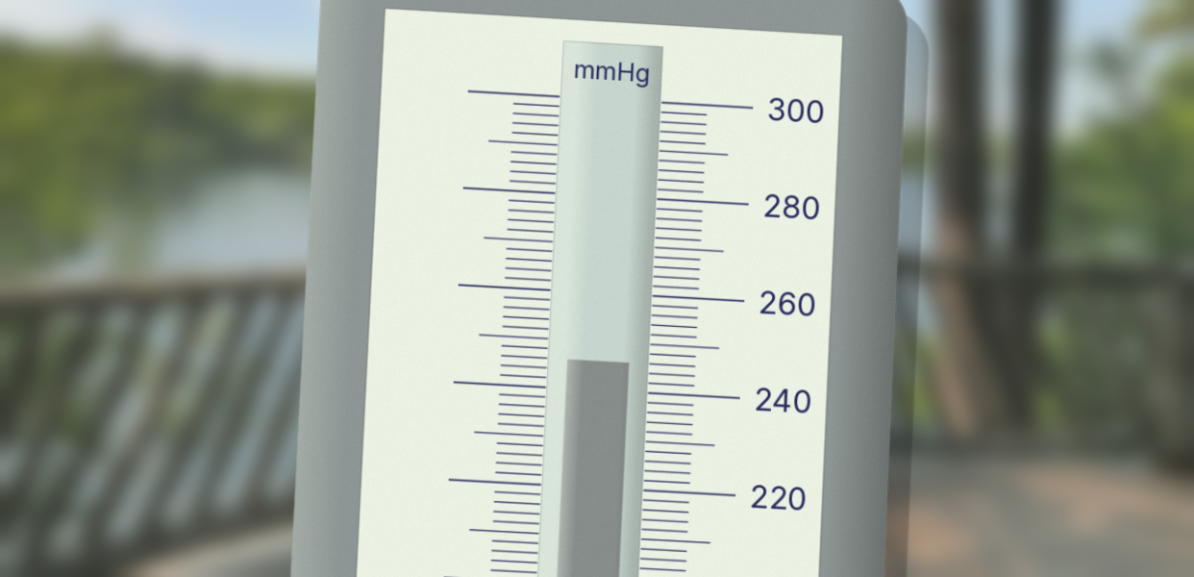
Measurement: 246 mmHg
